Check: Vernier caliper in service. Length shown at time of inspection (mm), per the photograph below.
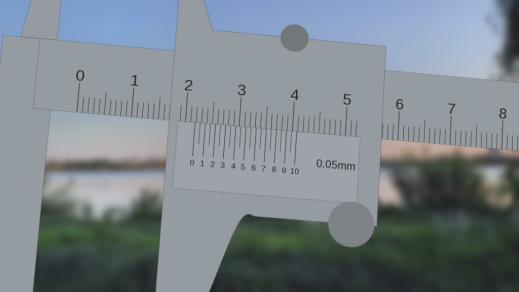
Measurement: 21.8 mm
